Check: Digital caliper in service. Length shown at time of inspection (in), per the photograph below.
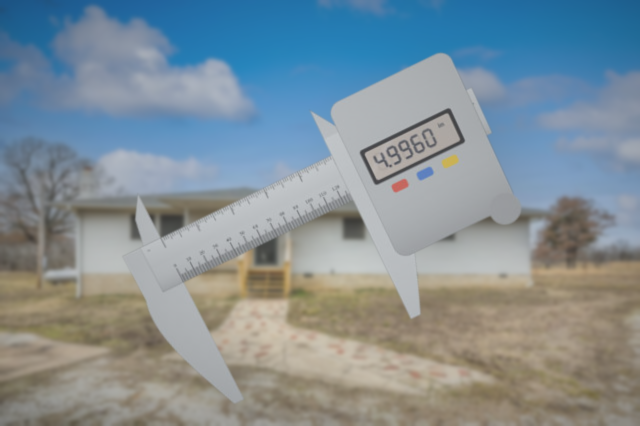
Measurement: 4.9960 in
